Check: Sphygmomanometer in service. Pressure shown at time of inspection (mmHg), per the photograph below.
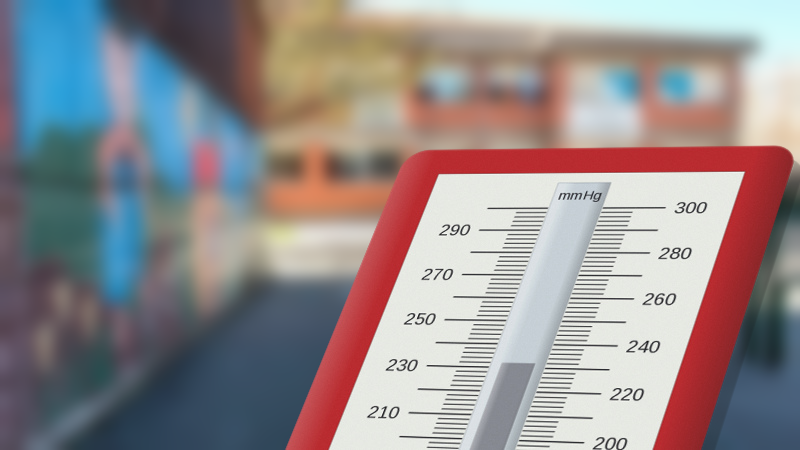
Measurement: 232 mmHg
